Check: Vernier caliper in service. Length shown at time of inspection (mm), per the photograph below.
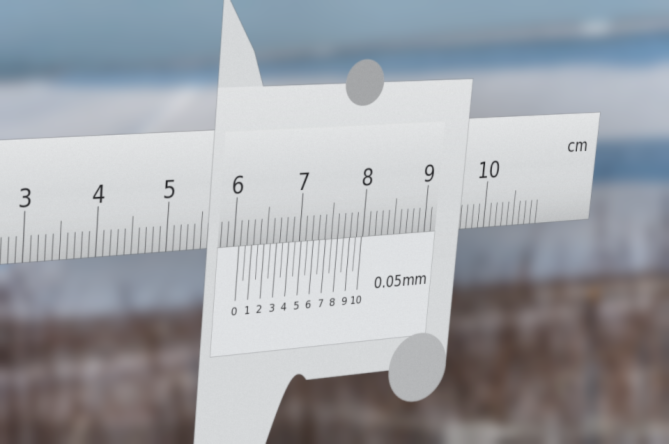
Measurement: 60.8 mm
